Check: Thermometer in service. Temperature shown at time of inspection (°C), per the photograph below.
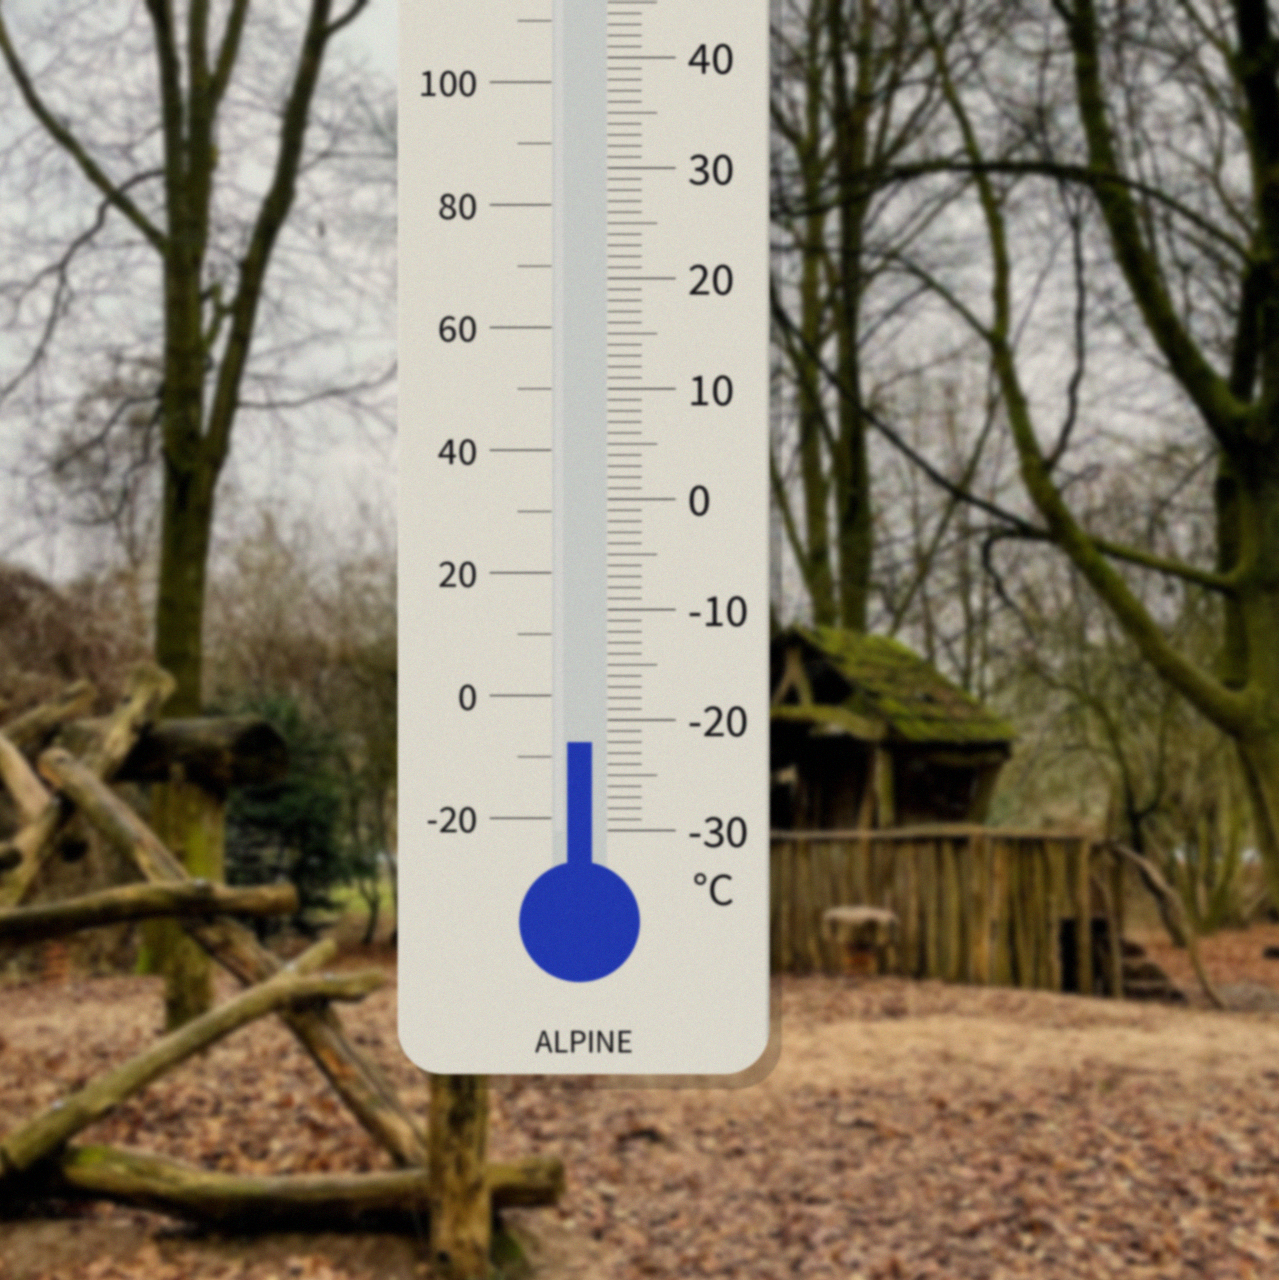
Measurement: -22 °C
